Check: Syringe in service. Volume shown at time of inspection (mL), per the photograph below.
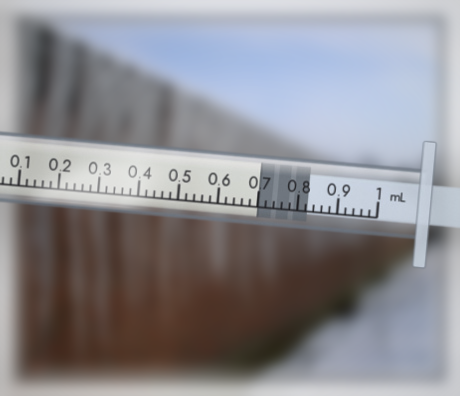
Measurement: 0.7 mL
